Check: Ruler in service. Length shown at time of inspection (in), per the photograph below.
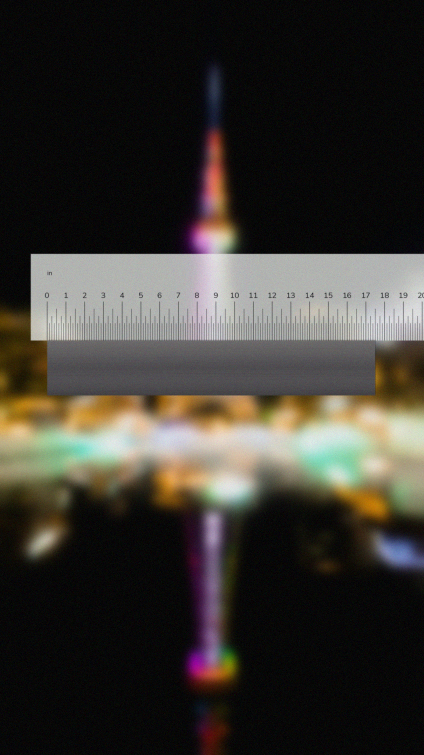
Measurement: 17.5 in
